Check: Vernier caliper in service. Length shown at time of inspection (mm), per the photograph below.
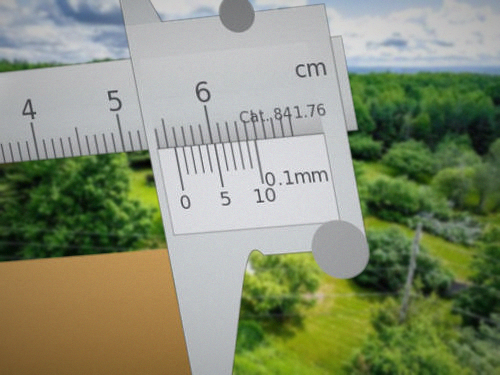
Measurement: 55.8 mm
